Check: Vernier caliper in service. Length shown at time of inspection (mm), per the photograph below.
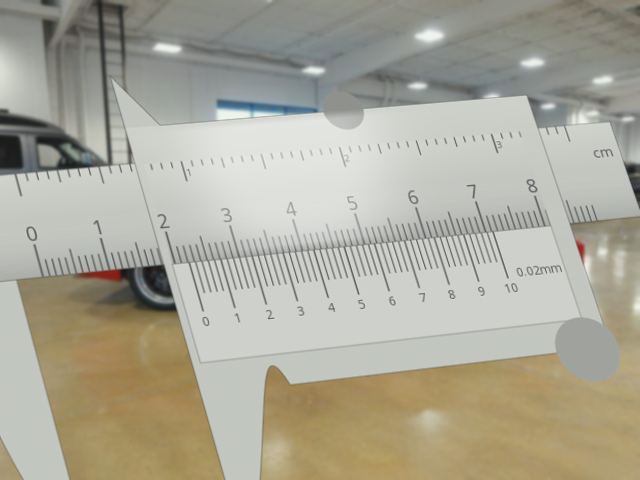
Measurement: 22.2 mm
